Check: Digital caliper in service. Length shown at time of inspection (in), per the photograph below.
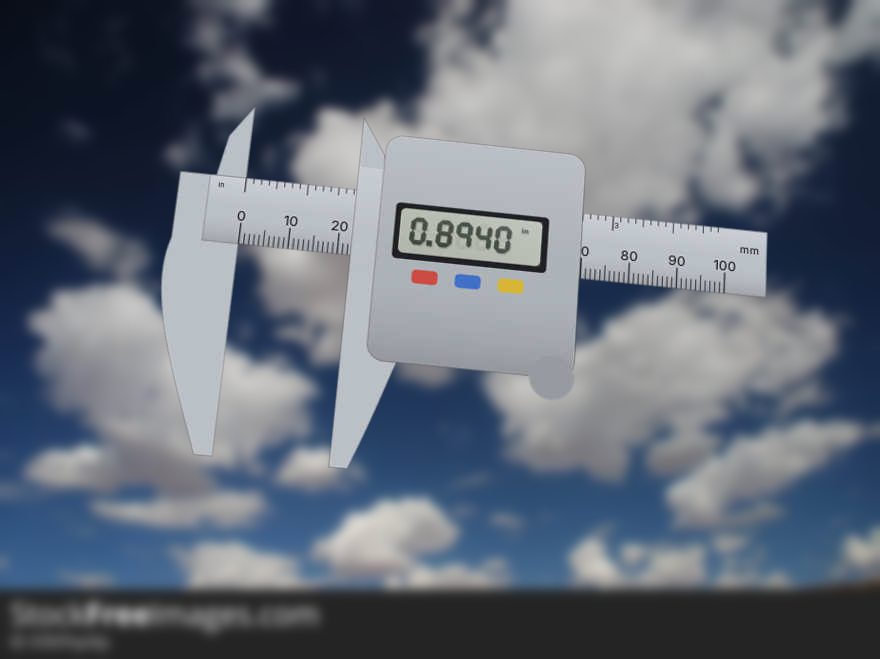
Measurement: 0.8940 in
